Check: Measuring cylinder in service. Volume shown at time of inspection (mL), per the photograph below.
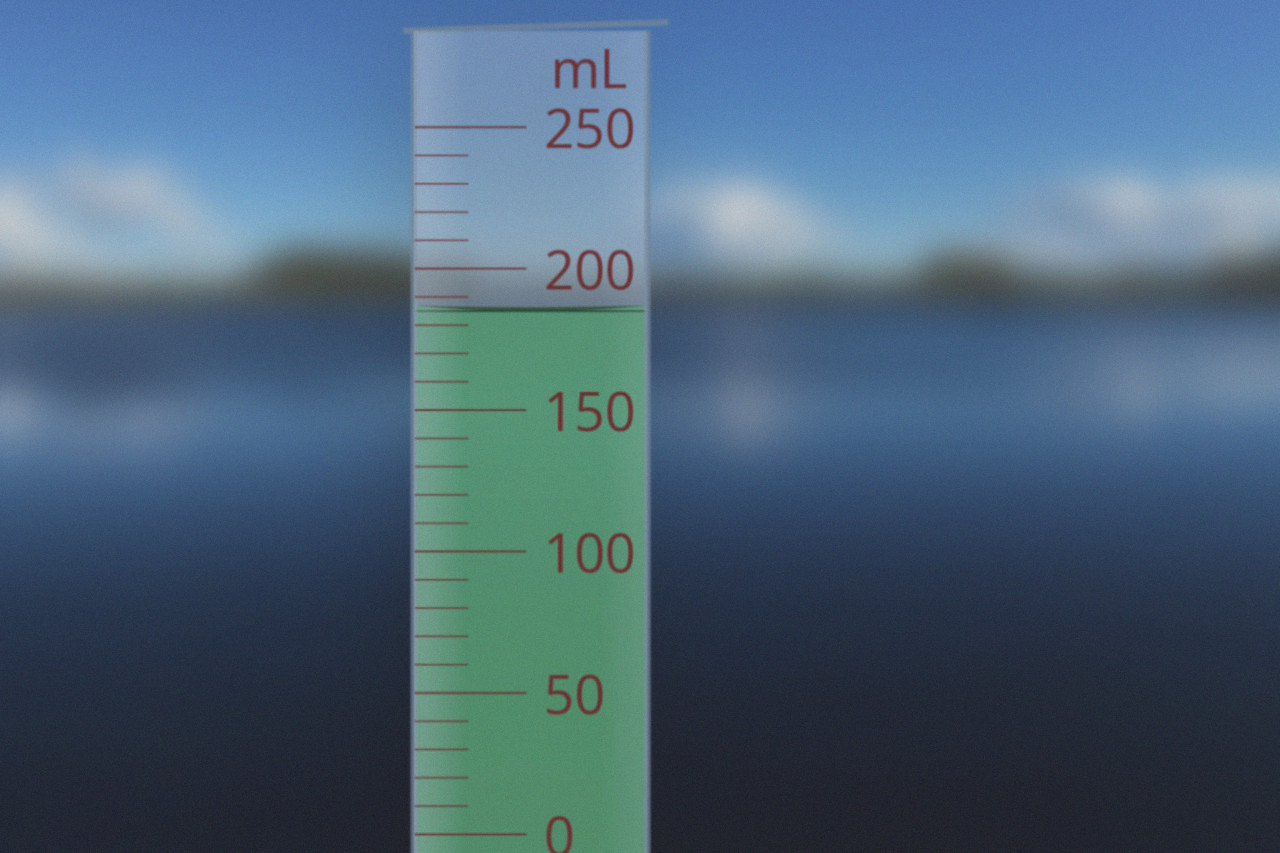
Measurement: 185 mL
